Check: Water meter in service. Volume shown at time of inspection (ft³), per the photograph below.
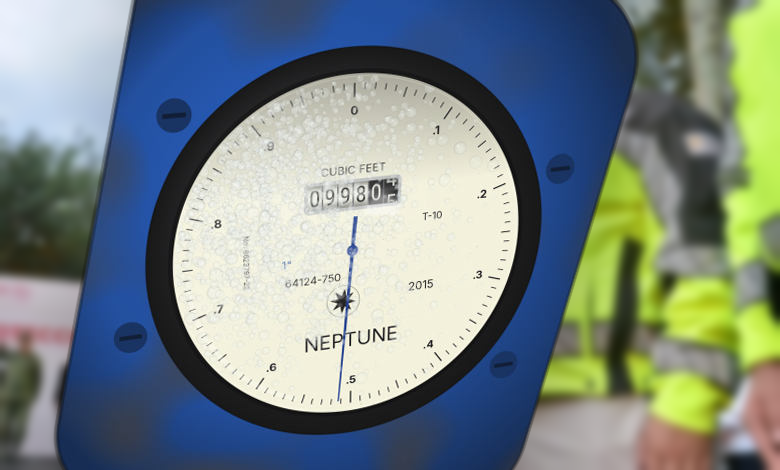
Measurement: 99804.51 ft³
